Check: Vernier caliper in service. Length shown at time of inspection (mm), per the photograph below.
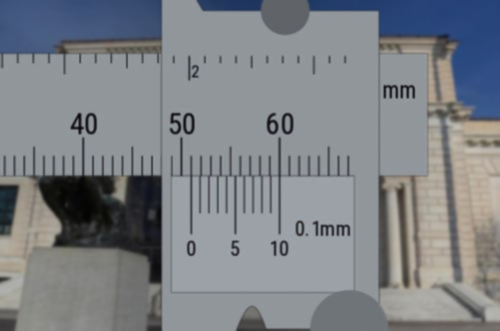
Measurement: 51.0 mm
